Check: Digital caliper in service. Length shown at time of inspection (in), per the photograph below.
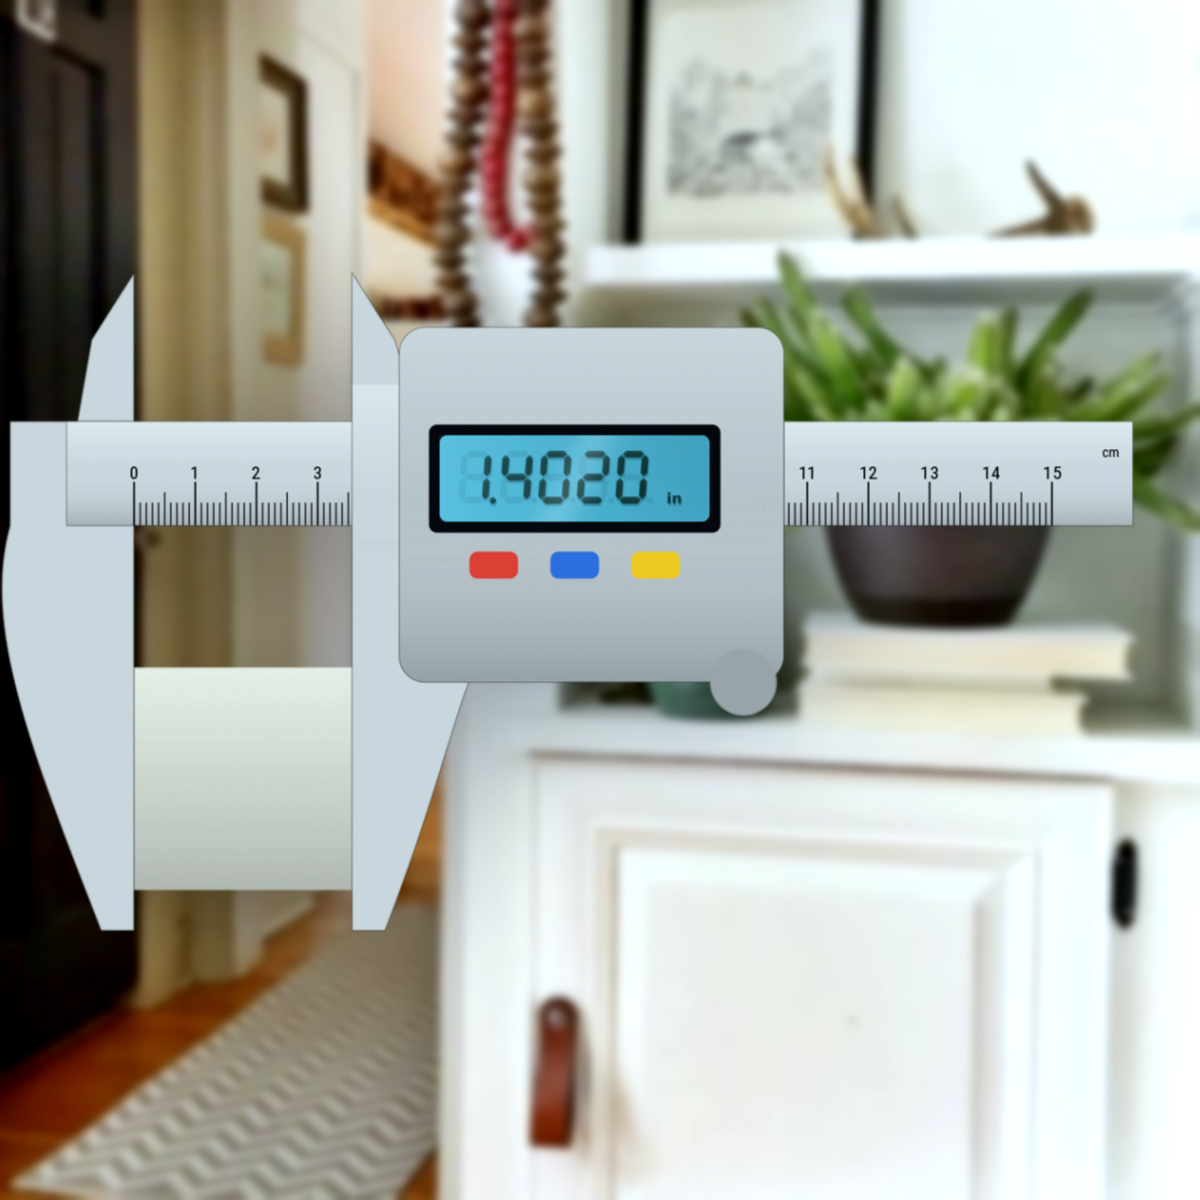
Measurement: 1.4020 in
